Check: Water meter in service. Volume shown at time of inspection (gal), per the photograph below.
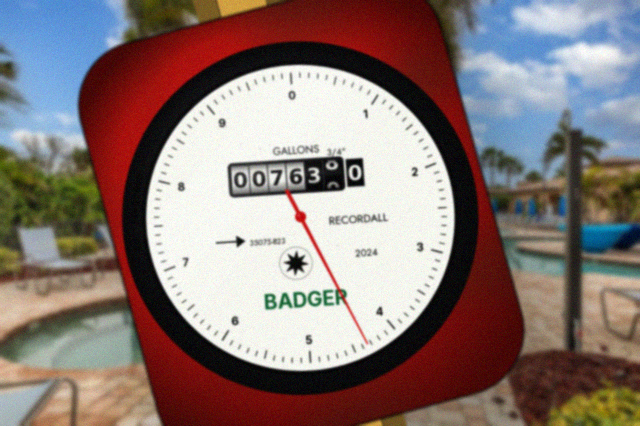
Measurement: 76384.3 gal
